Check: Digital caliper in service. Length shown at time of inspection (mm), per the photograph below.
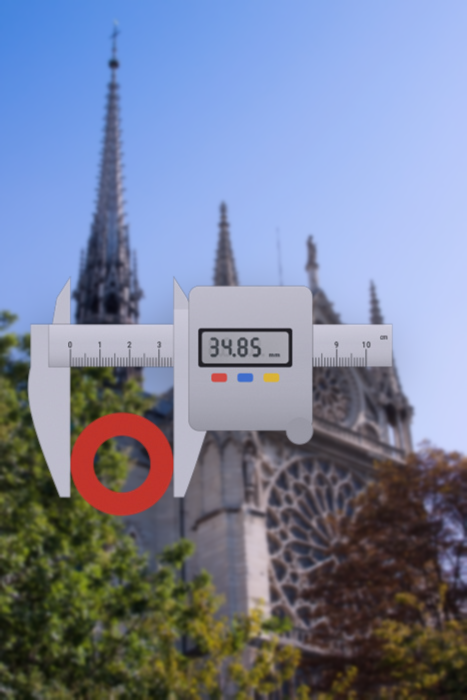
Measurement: 34.85 mm
